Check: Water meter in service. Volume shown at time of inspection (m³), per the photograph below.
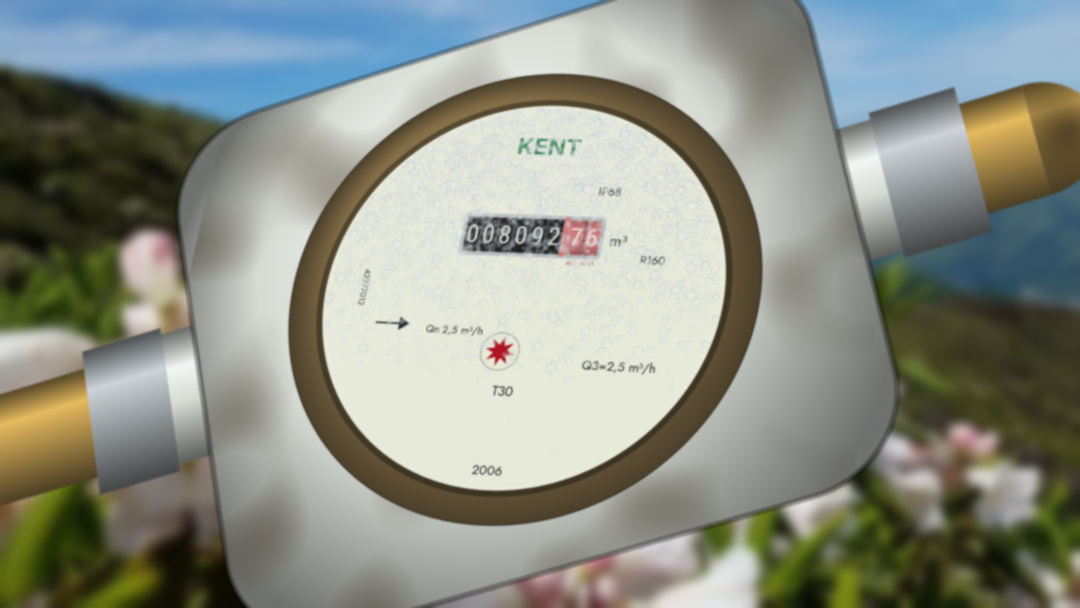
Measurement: 8092.76 m³
